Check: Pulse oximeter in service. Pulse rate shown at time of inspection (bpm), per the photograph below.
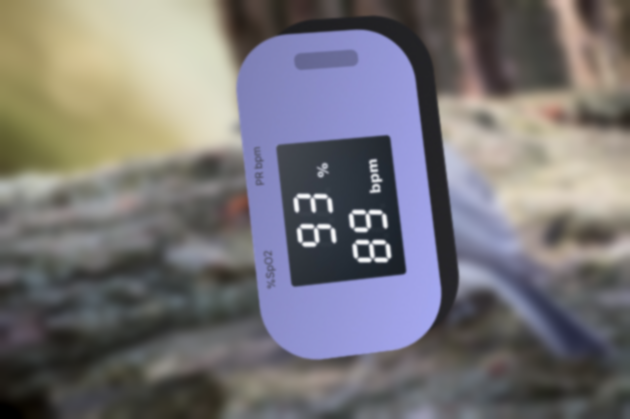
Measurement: 89 bpm
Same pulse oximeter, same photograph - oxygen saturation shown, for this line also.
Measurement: 93 %
